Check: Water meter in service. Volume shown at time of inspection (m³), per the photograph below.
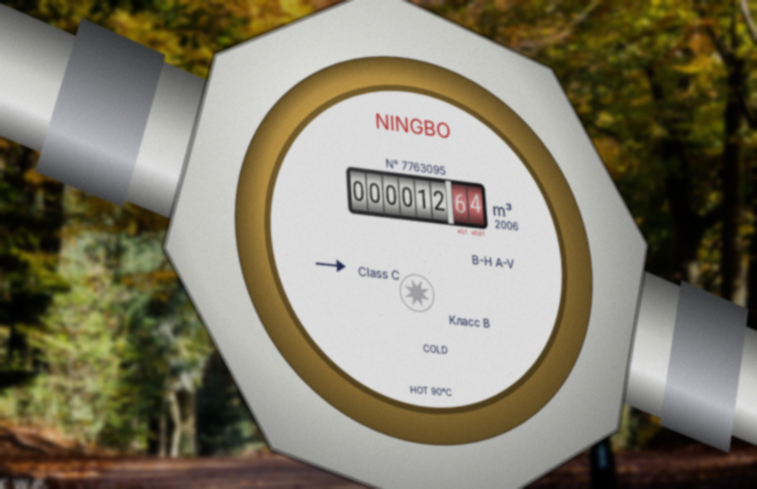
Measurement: 12.64 m³
